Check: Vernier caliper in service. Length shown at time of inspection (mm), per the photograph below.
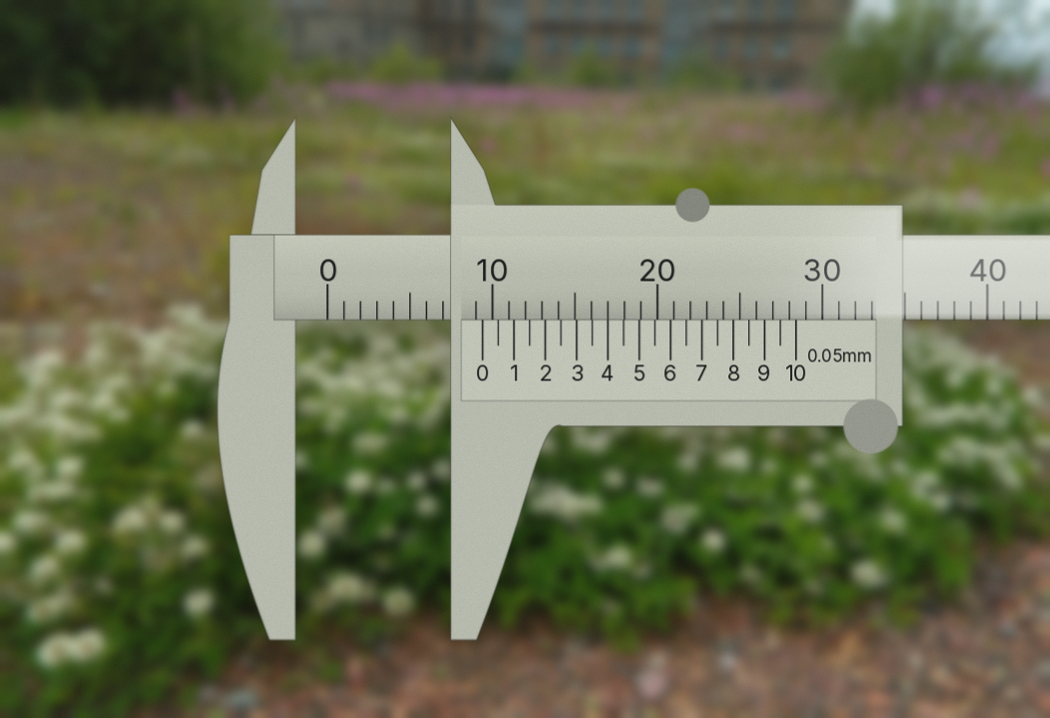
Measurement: 9.4 mm
